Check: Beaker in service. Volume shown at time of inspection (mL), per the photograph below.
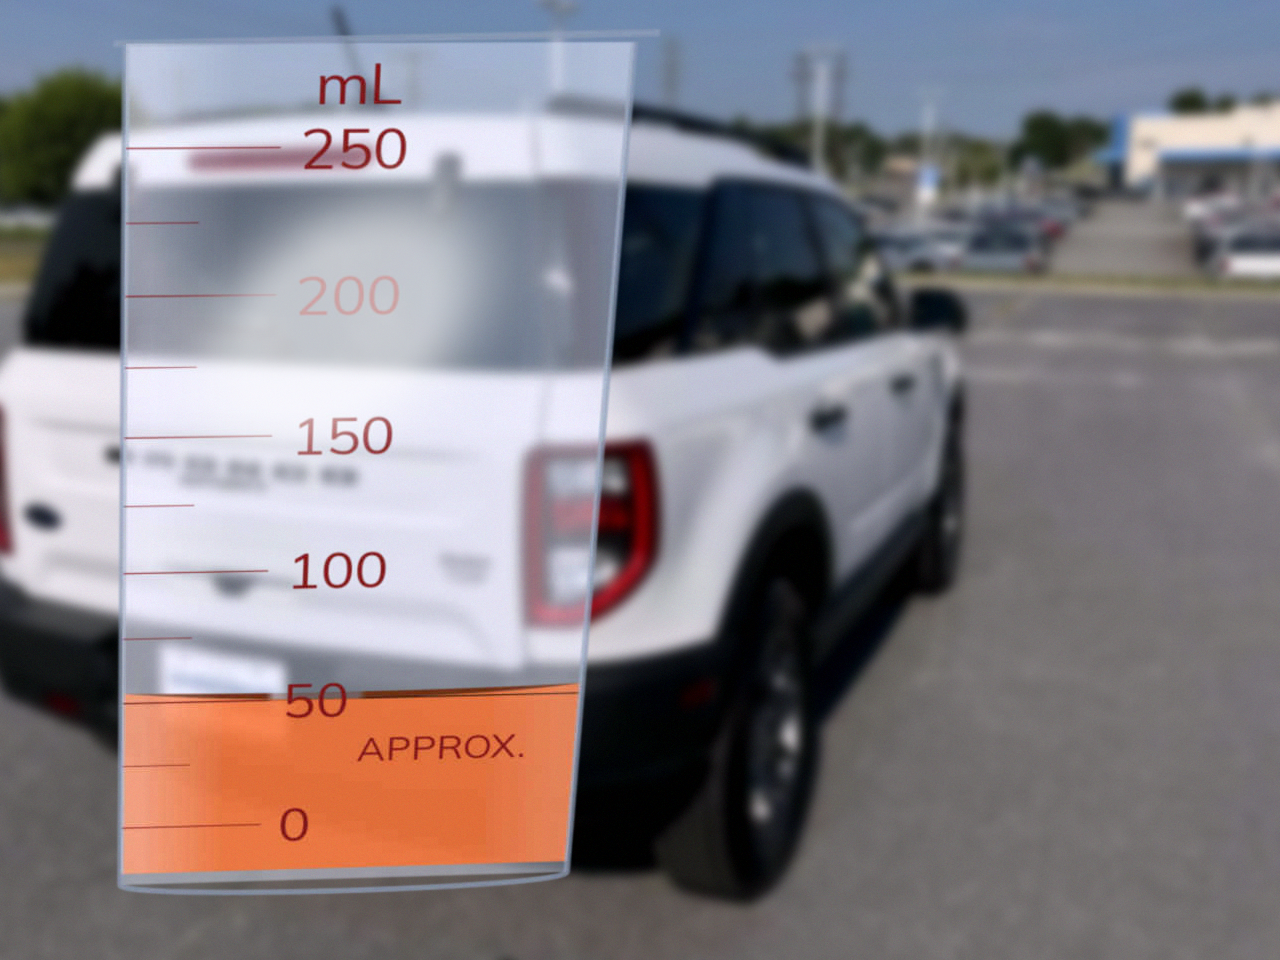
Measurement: 50 mL
